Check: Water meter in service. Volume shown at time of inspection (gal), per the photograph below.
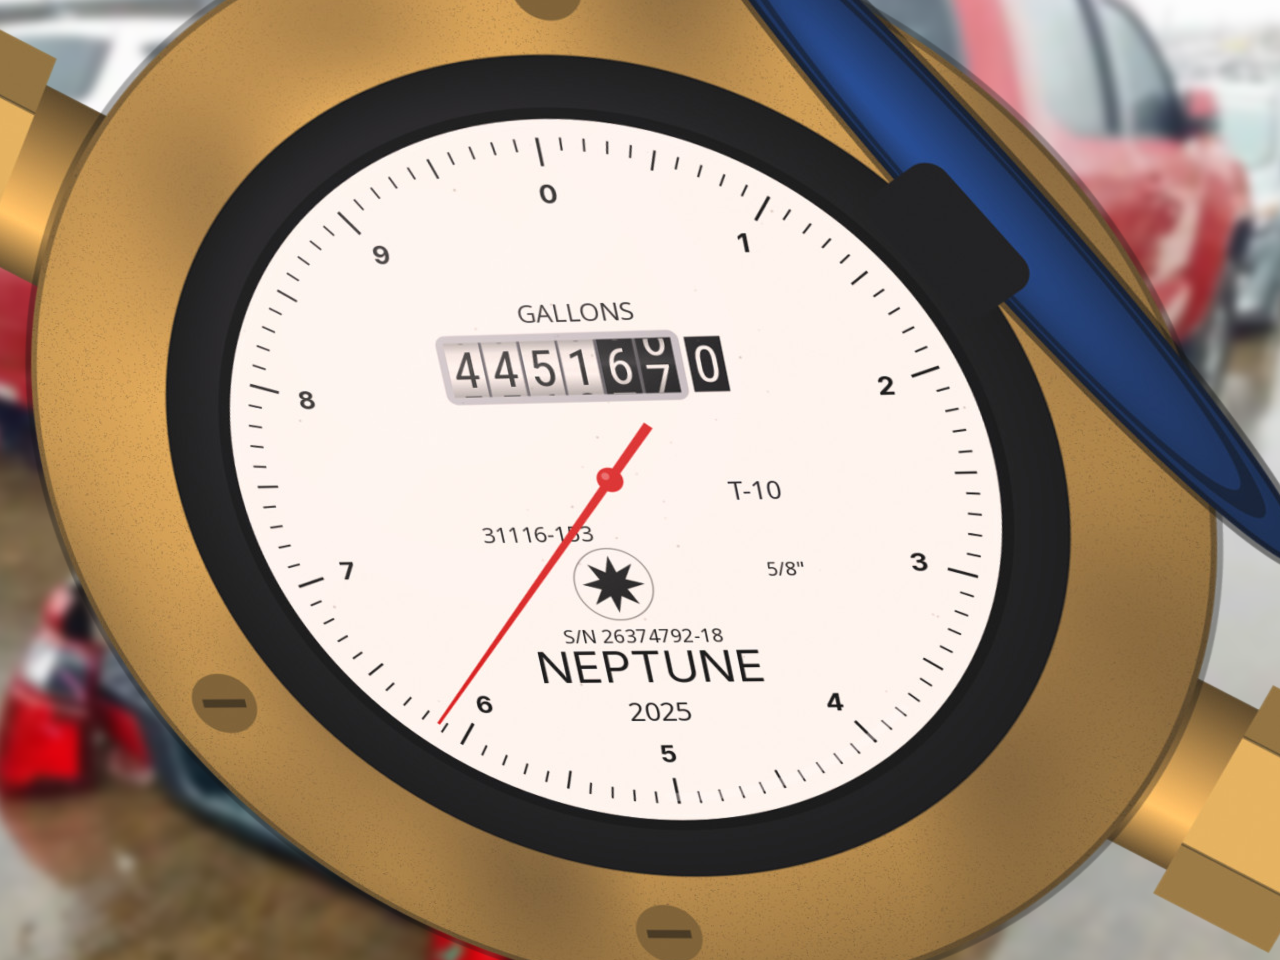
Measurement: 4451666.1 gal
